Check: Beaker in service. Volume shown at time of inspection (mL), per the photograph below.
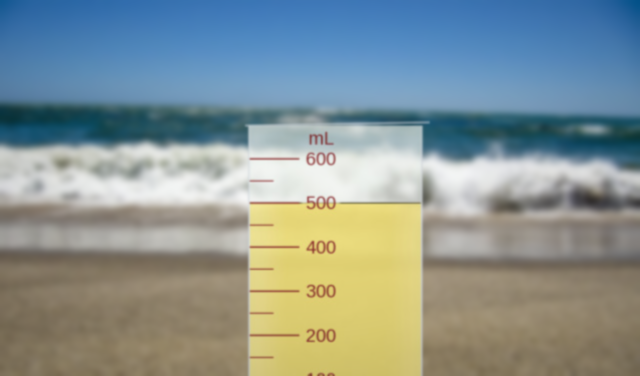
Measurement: 500 mL
